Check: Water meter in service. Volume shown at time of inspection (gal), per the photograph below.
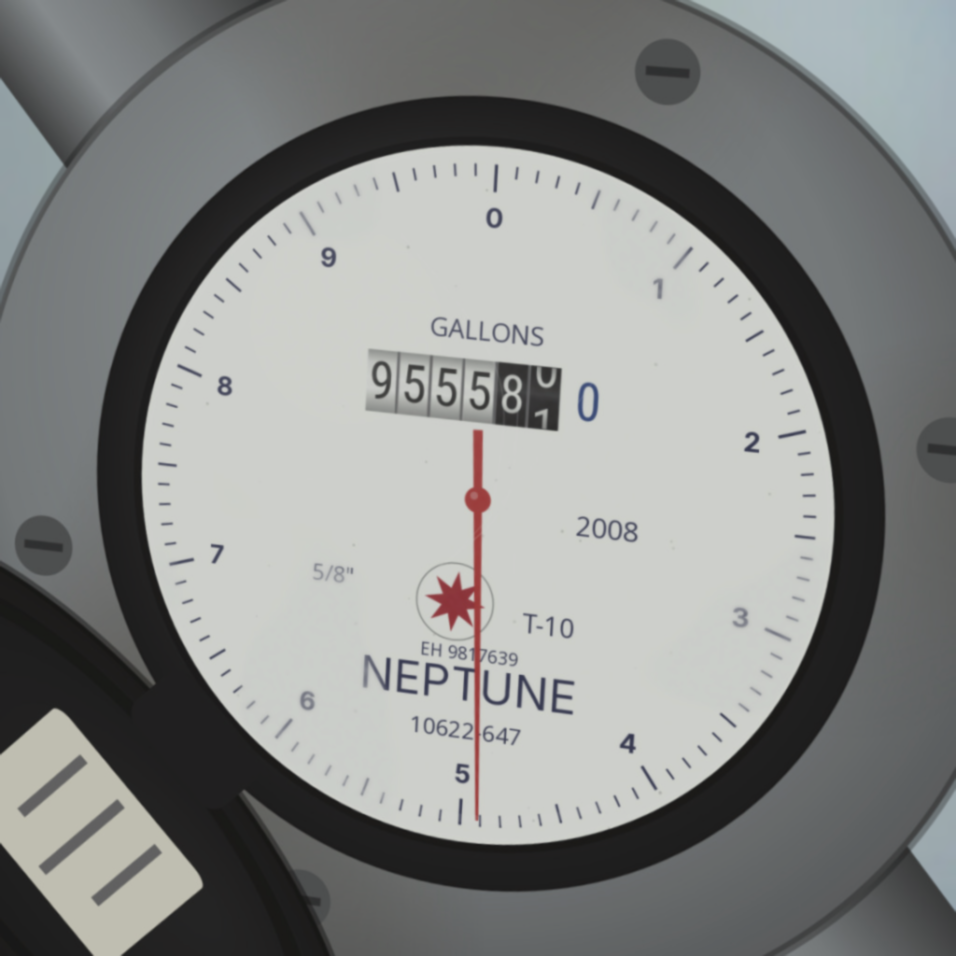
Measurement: 9555804.9 gal
